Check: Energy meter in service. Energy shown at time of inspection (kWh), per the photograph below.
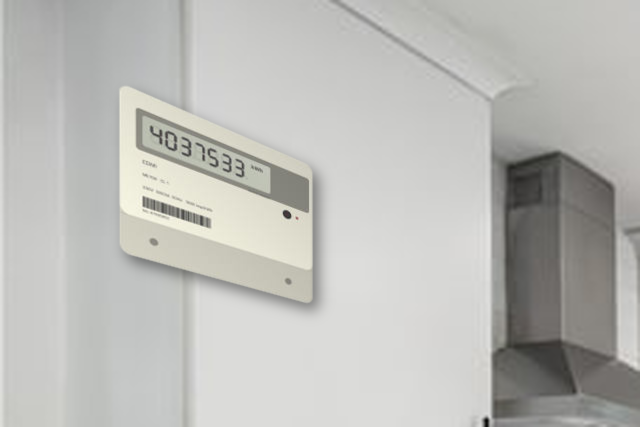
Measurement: 4037533 kWh
